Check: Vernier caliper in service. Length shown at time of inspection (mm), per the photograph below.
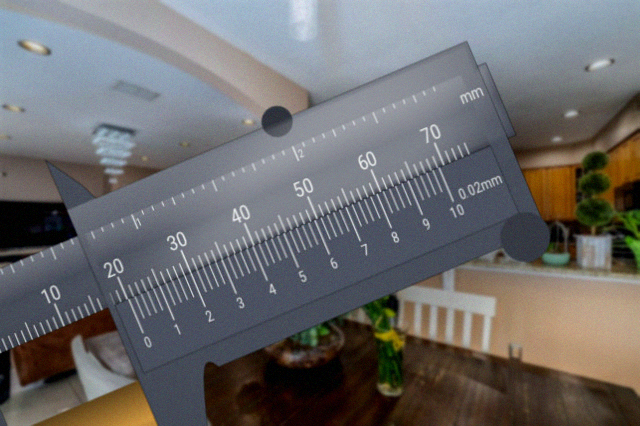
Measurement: 20.2 mm
